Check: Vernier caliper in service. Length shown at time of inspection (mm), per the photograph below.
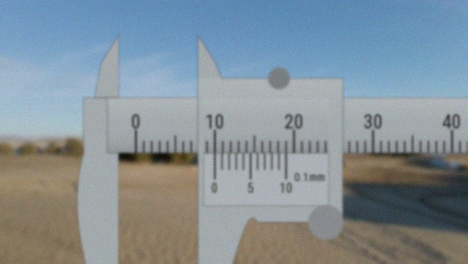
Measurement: 10.0 mm
